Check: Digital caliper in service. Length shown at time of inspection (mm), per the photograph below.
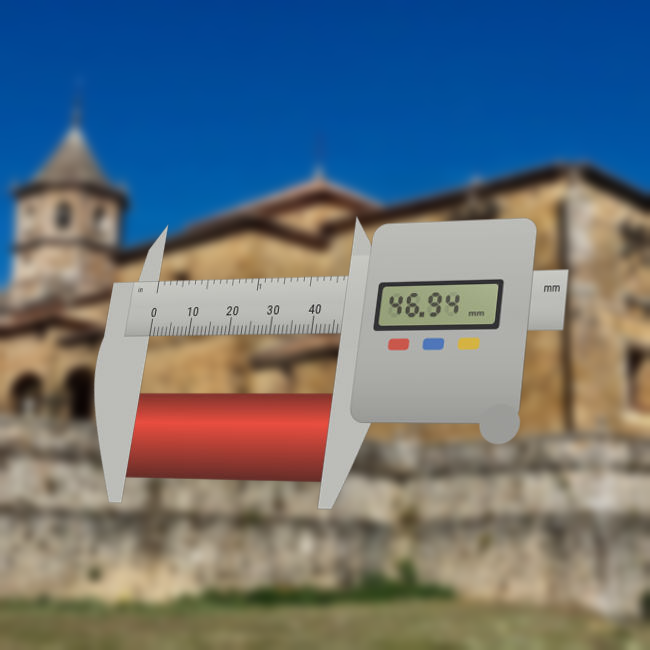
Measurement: 46.94 mm
